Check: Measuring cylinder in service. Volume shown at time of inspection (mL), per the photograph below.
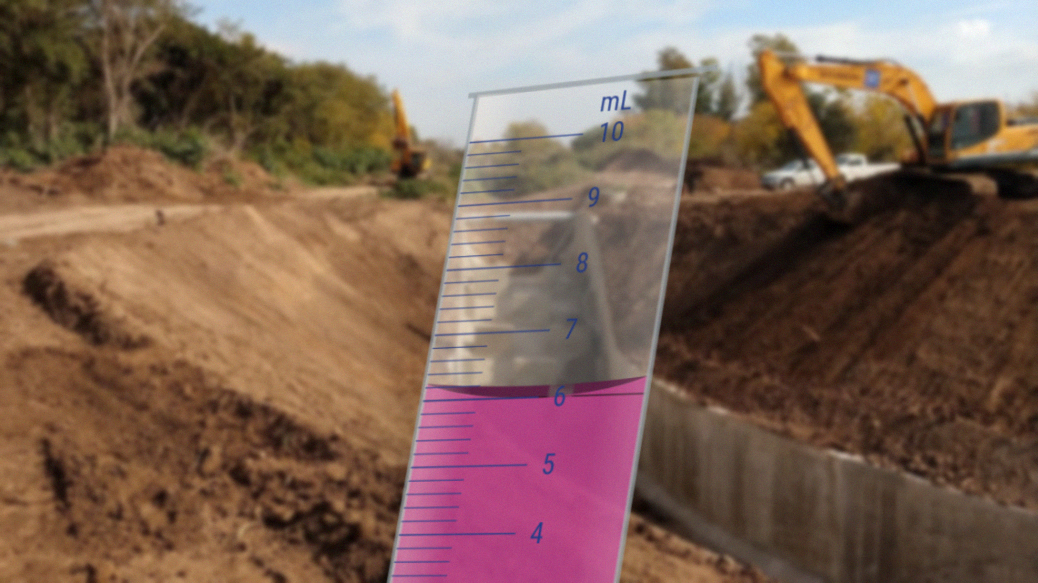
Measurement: 6 mL
